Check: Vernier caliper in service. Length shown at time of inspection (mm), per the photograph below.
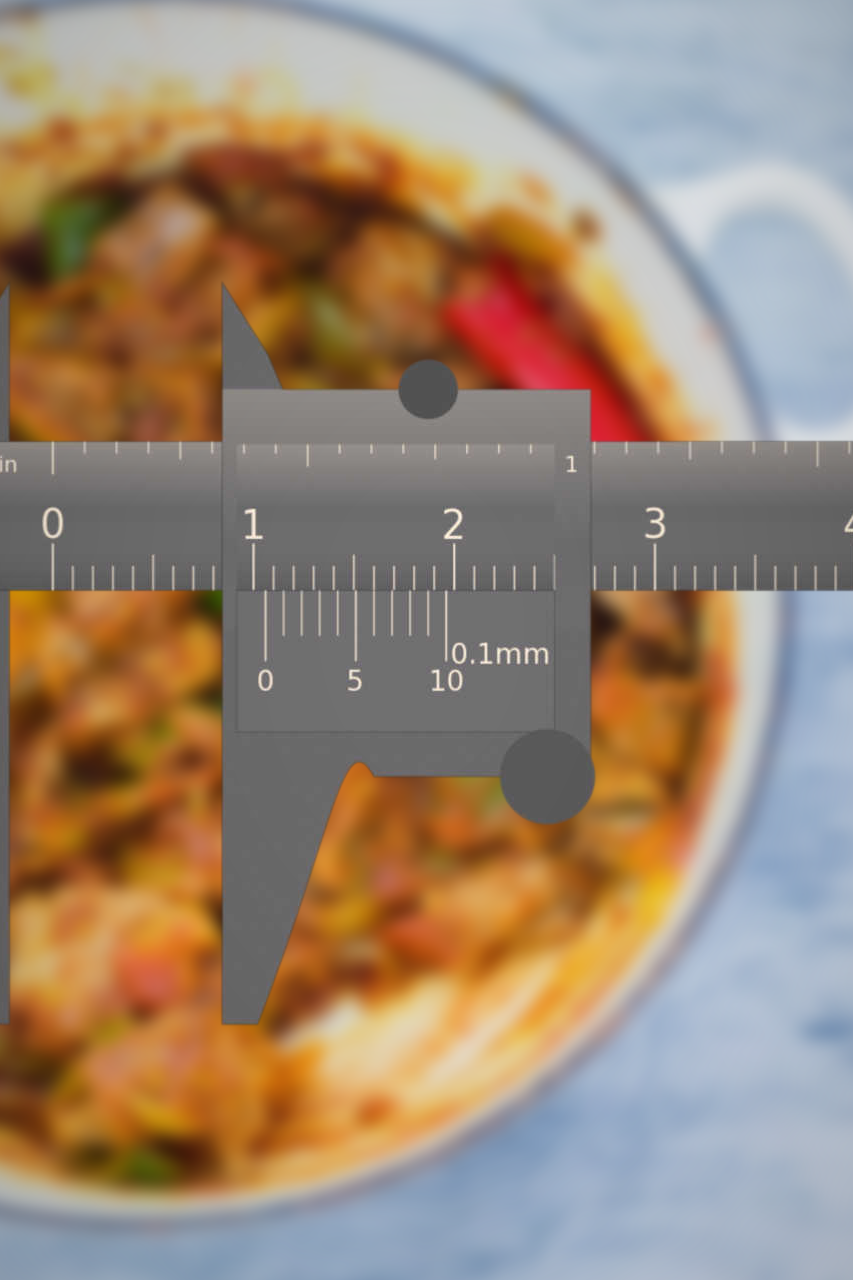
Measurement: 10.6 mm
